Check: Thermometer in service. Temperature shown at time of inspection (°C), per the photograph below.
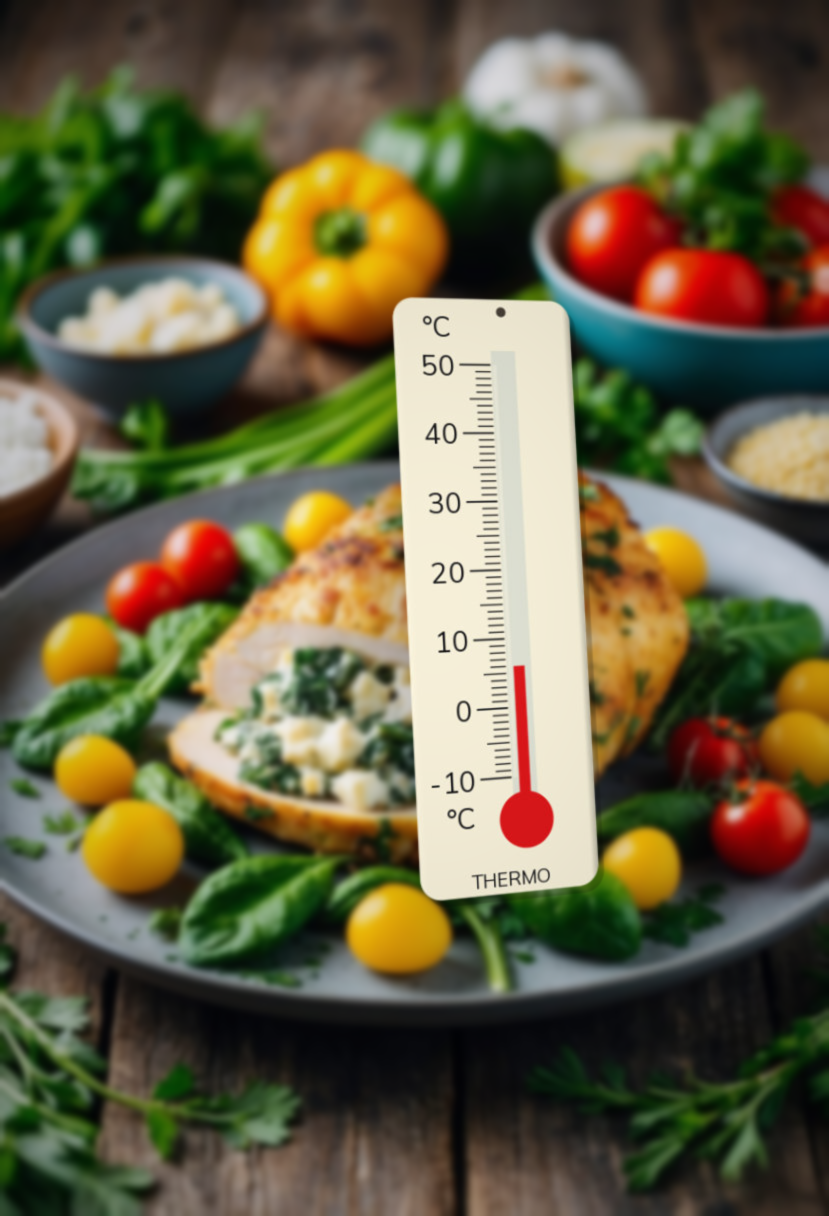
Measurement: 6 °C
